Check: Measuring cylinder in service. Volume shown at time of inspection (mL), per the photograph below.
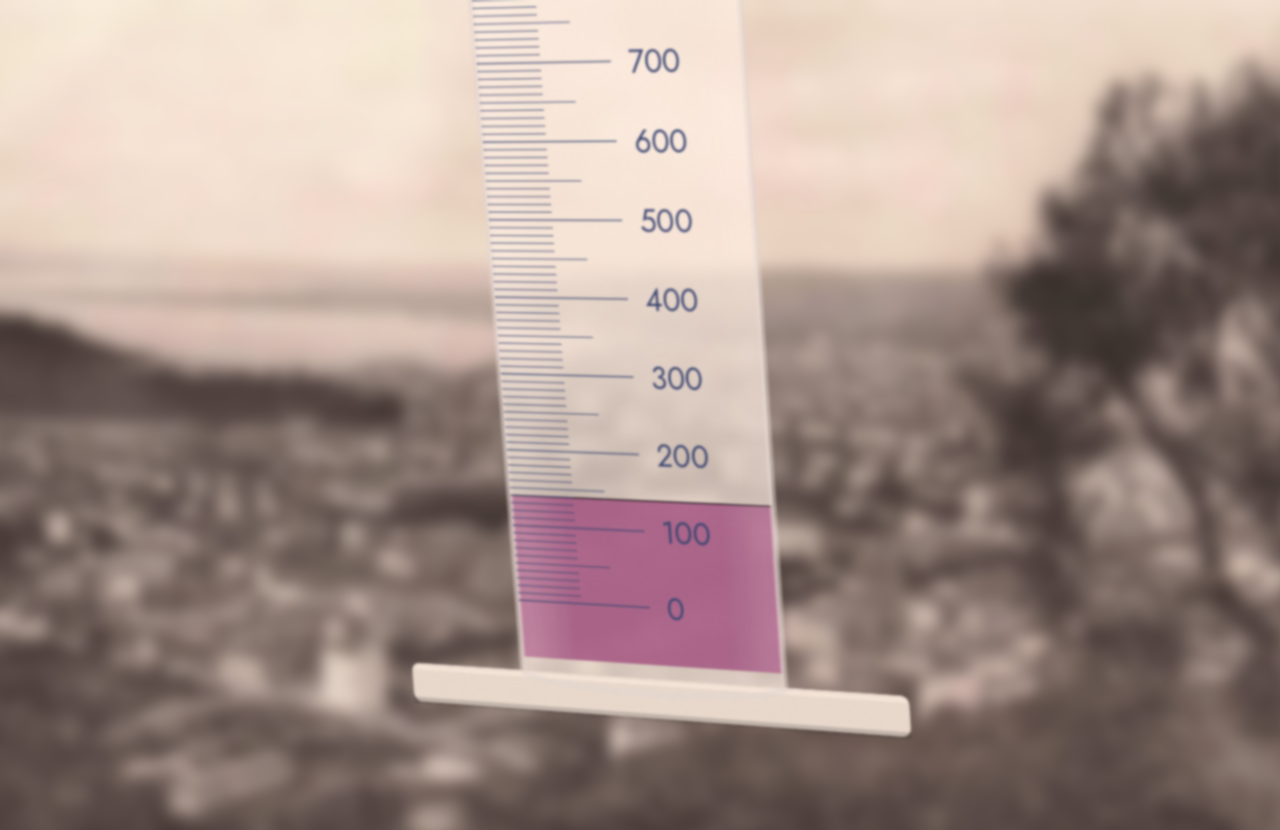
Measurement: 140 mL
